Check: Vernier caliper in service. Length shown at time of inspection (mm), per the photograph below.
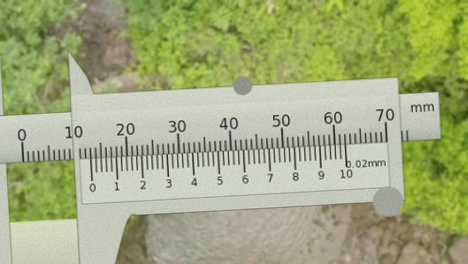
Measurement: 13.0 mm
